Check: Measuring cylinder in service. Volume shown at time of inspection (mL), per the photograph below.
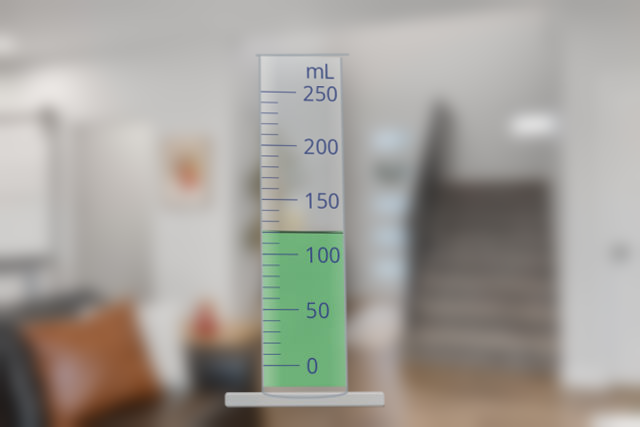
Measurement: 120 mL
